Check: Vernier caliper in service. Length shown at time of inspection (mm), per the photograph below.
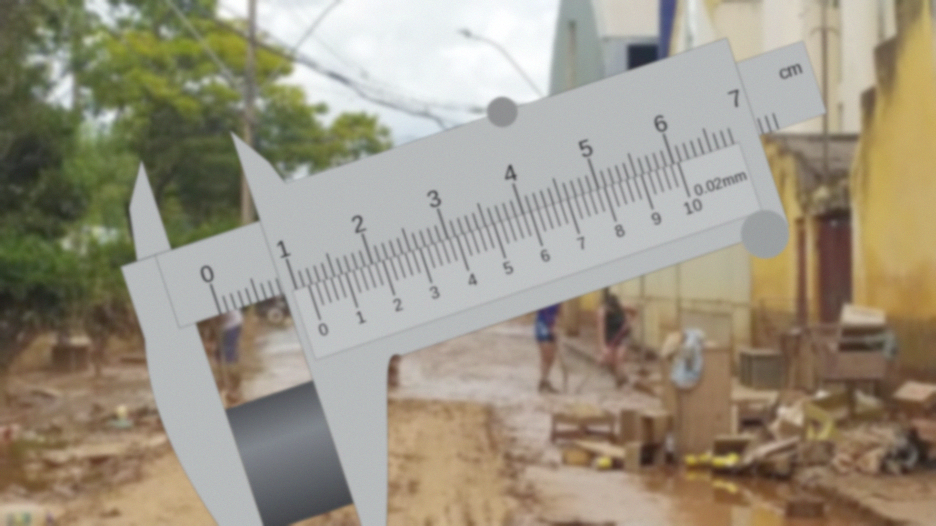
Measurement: 11.6 mm
